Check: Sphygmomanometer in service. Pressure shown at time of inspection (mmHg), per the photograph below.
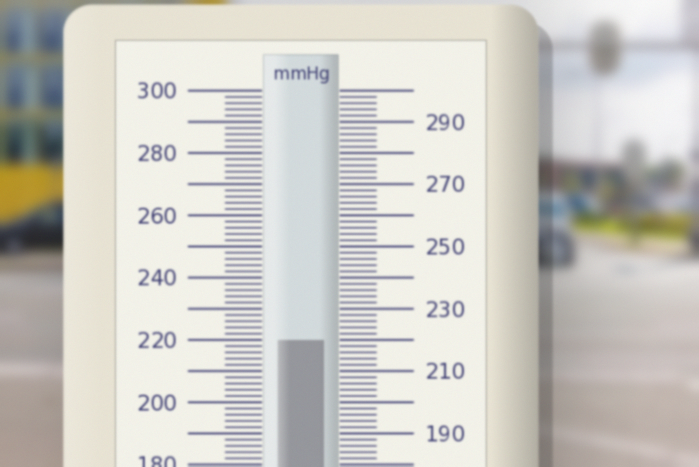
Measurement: 220 mmHg
